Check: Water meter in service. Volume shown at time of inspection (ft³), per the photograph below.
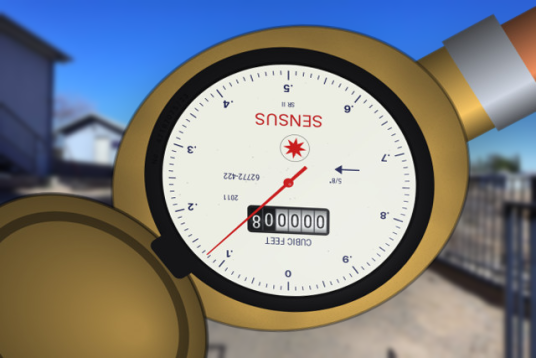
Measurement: 8.12 ft³
